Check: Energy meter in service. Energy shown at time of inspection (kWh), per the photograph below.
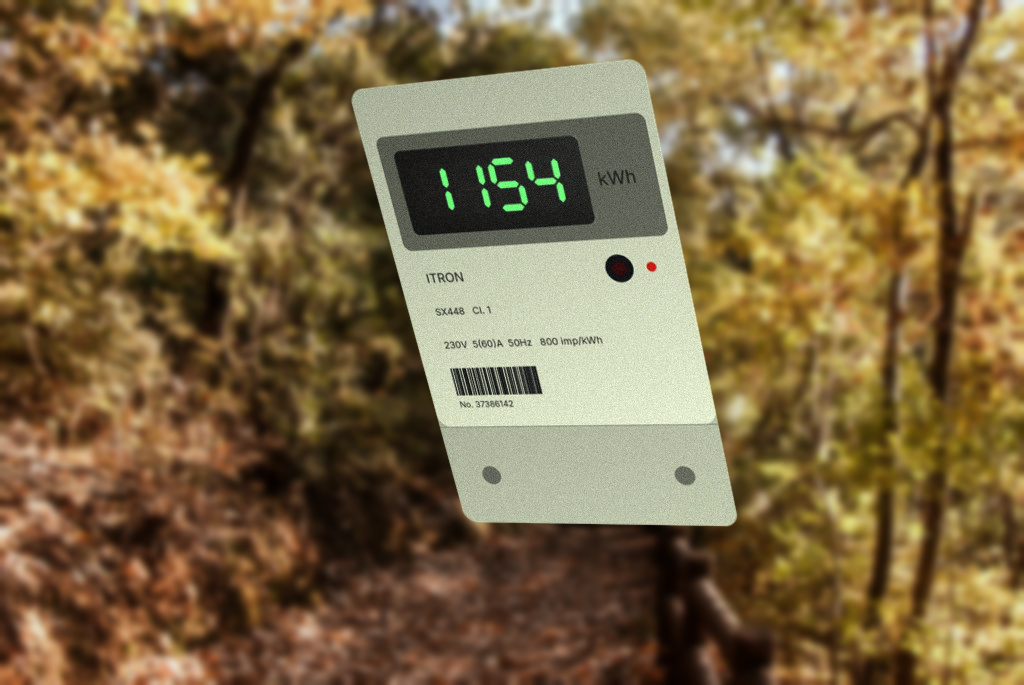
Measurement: 1154 kWh
